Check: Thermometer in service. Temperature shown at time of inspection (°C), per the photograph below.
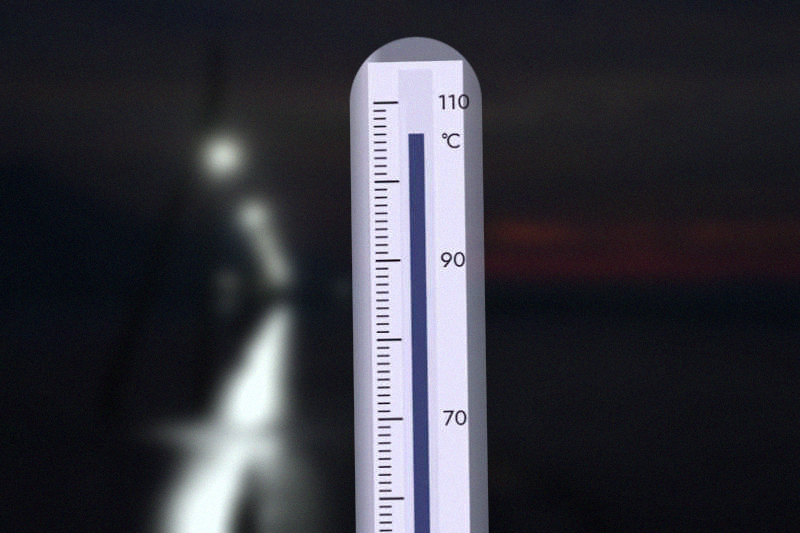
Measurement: 106 °C
